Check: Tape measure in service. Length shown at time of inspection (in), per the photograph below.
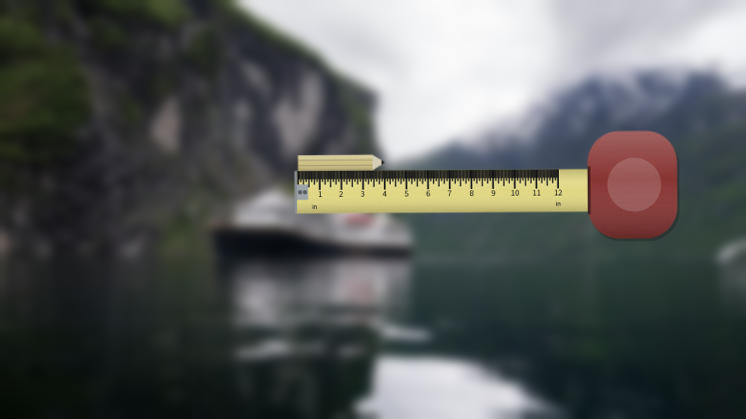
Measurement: 4 in
